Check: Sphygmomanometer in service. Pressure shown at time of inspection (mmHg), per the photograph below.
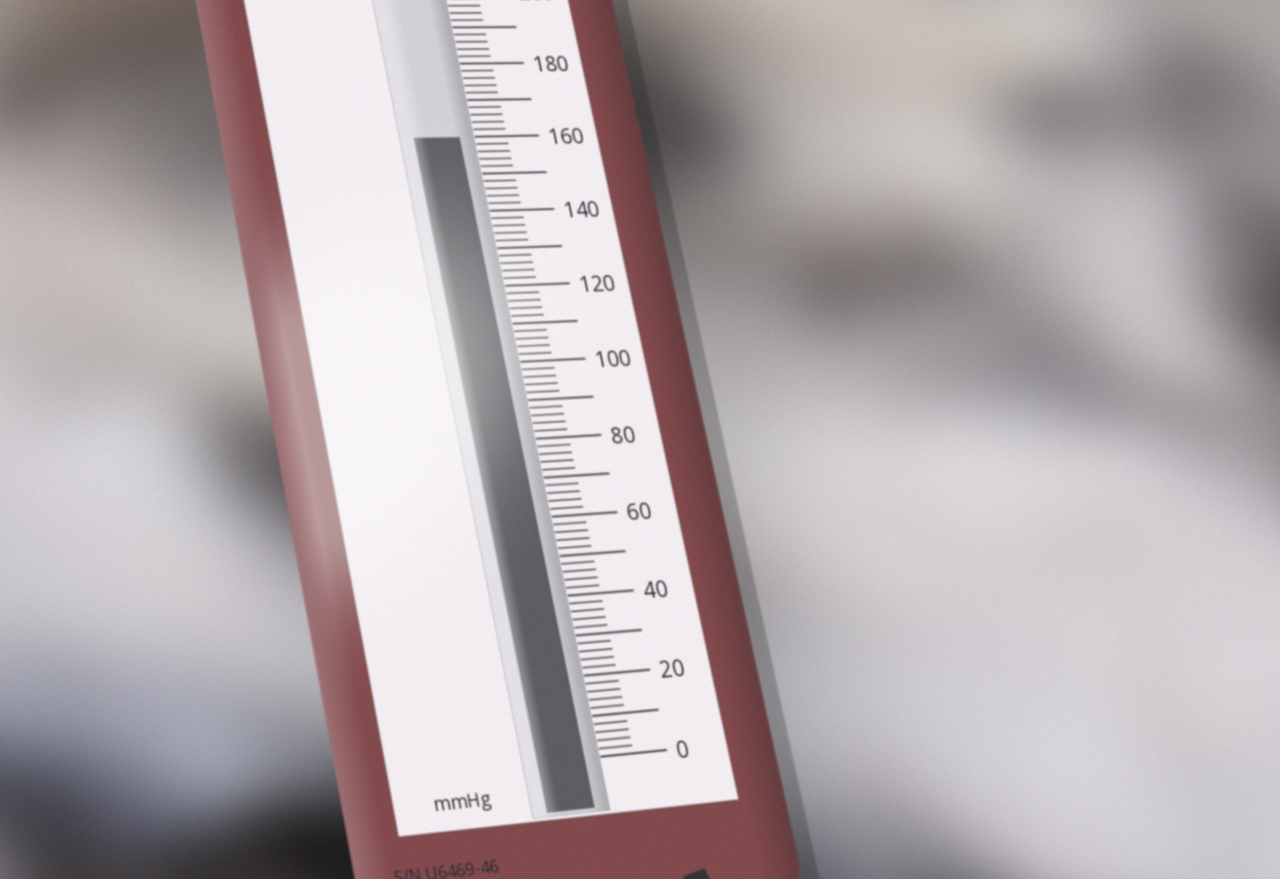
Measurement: 160 mmHg
